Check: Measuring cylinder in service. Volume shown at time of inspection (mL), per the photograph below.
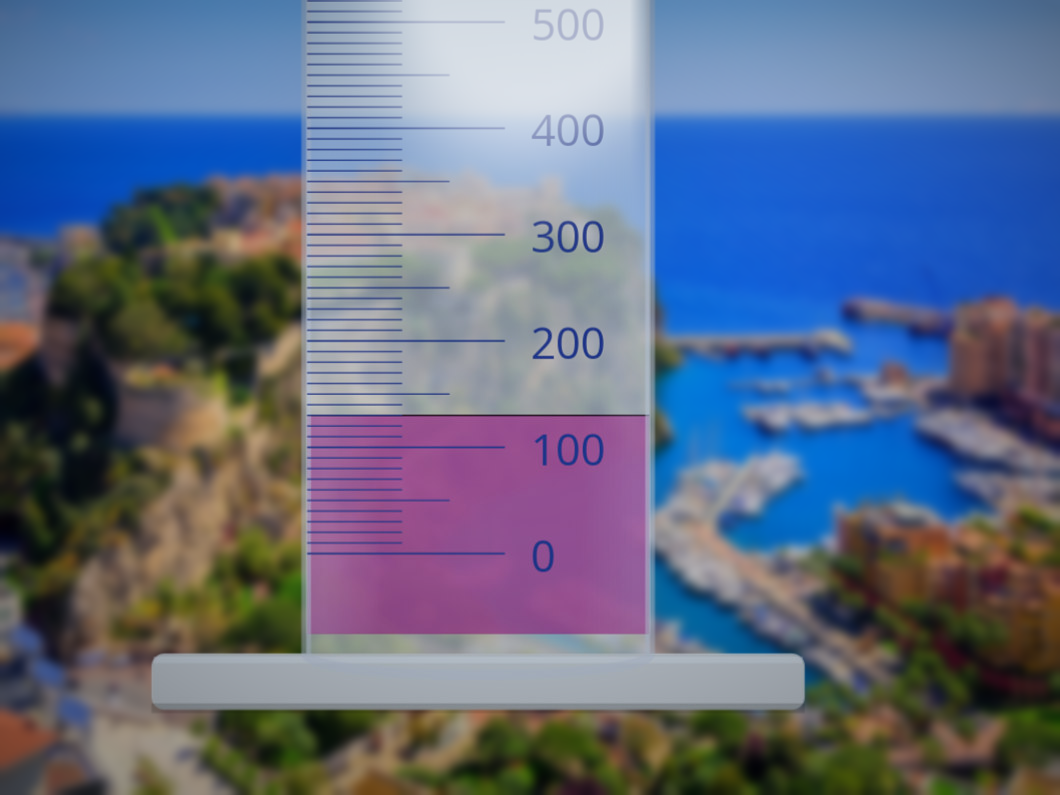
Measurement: 130 mL
